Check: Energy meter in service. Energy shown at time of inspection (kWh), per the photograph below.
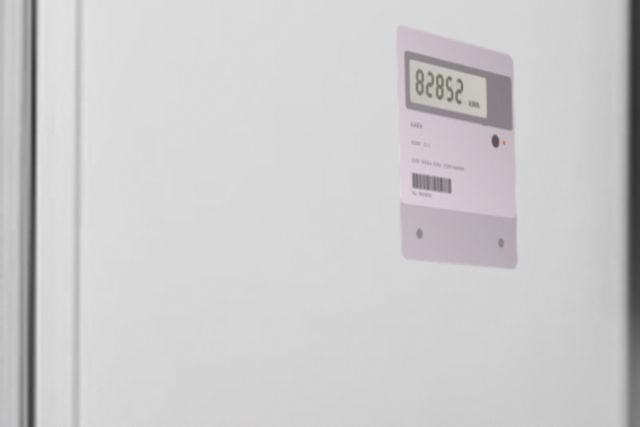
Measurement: 82852 kWh
